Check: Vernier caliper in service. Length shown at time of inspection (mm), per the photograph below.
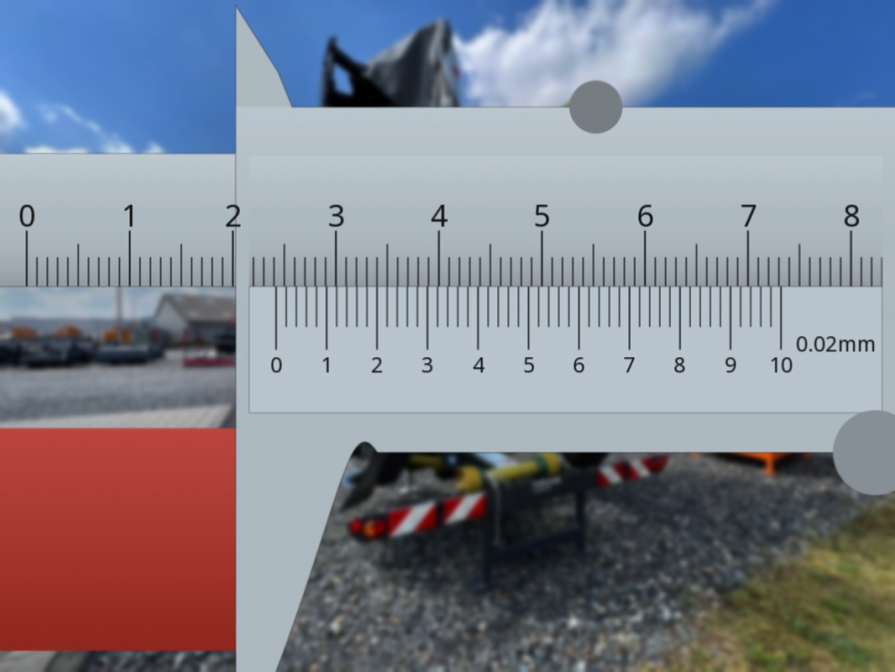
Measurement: 24.2 mm
